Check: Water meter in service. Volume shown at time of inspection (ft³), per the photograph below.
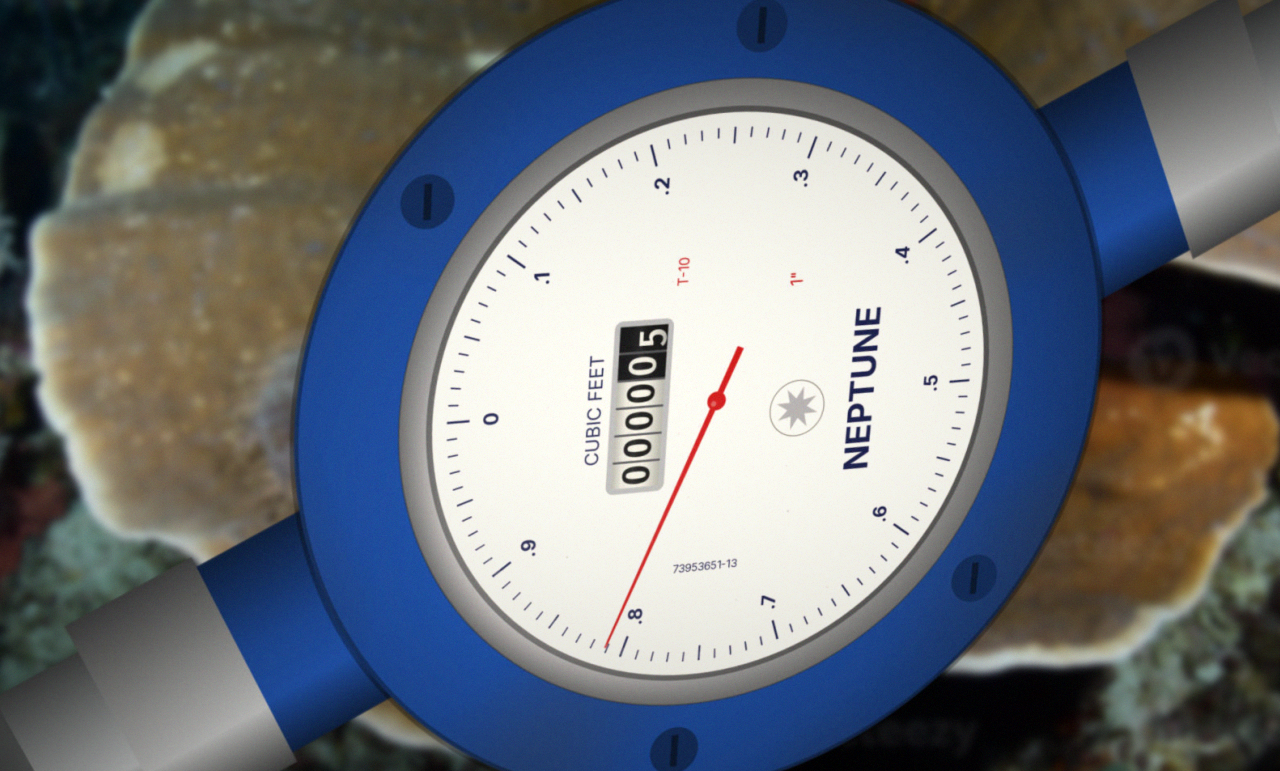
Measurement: 4.81 ft³
